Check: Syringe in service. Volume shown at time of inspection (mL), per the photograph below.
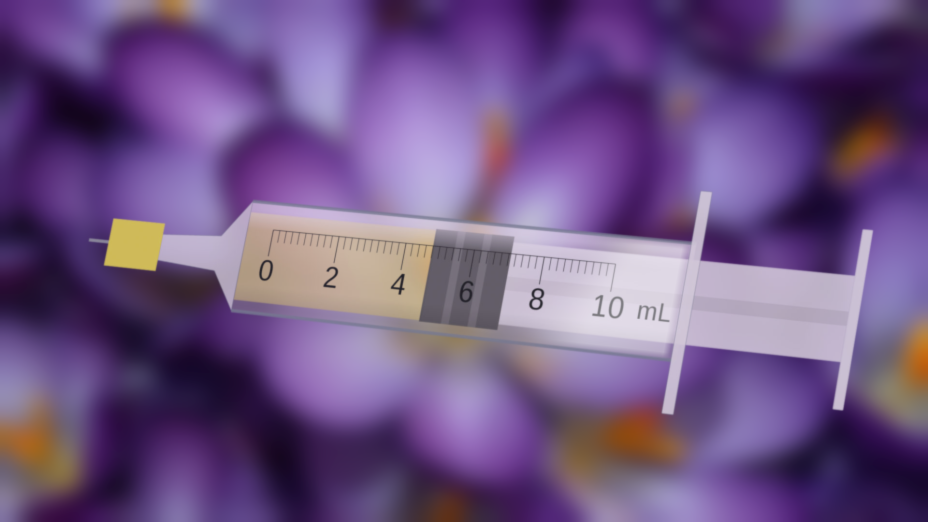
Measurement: 4.8 mL
